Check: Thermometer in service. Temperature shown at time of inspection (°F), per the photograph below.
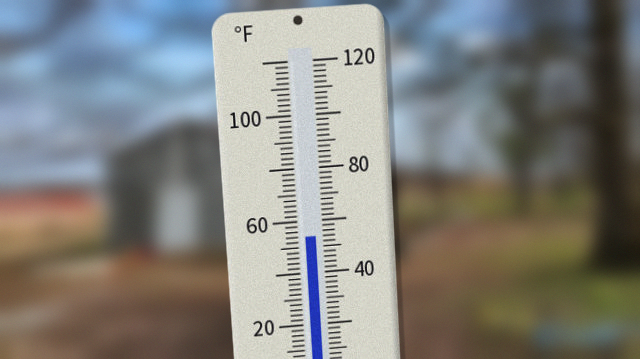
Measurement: 54 °F
